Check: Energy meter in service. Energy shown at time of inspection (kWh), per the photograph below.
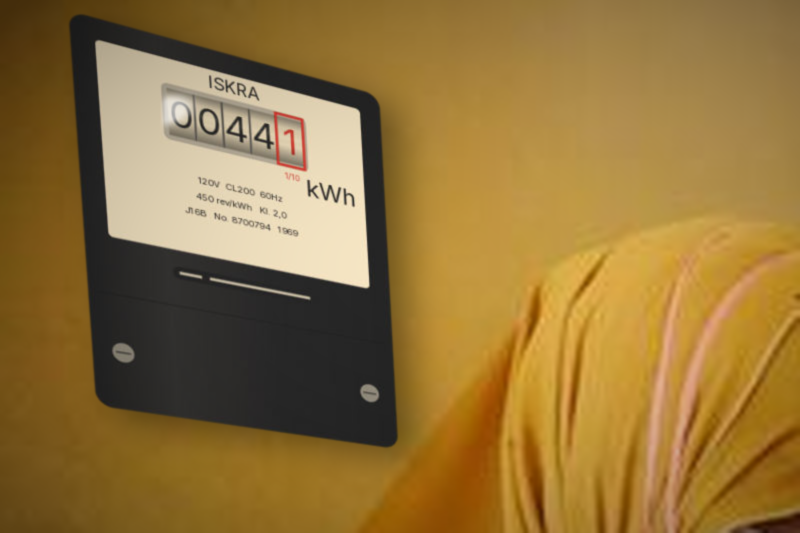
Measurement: 44.1 kWh
